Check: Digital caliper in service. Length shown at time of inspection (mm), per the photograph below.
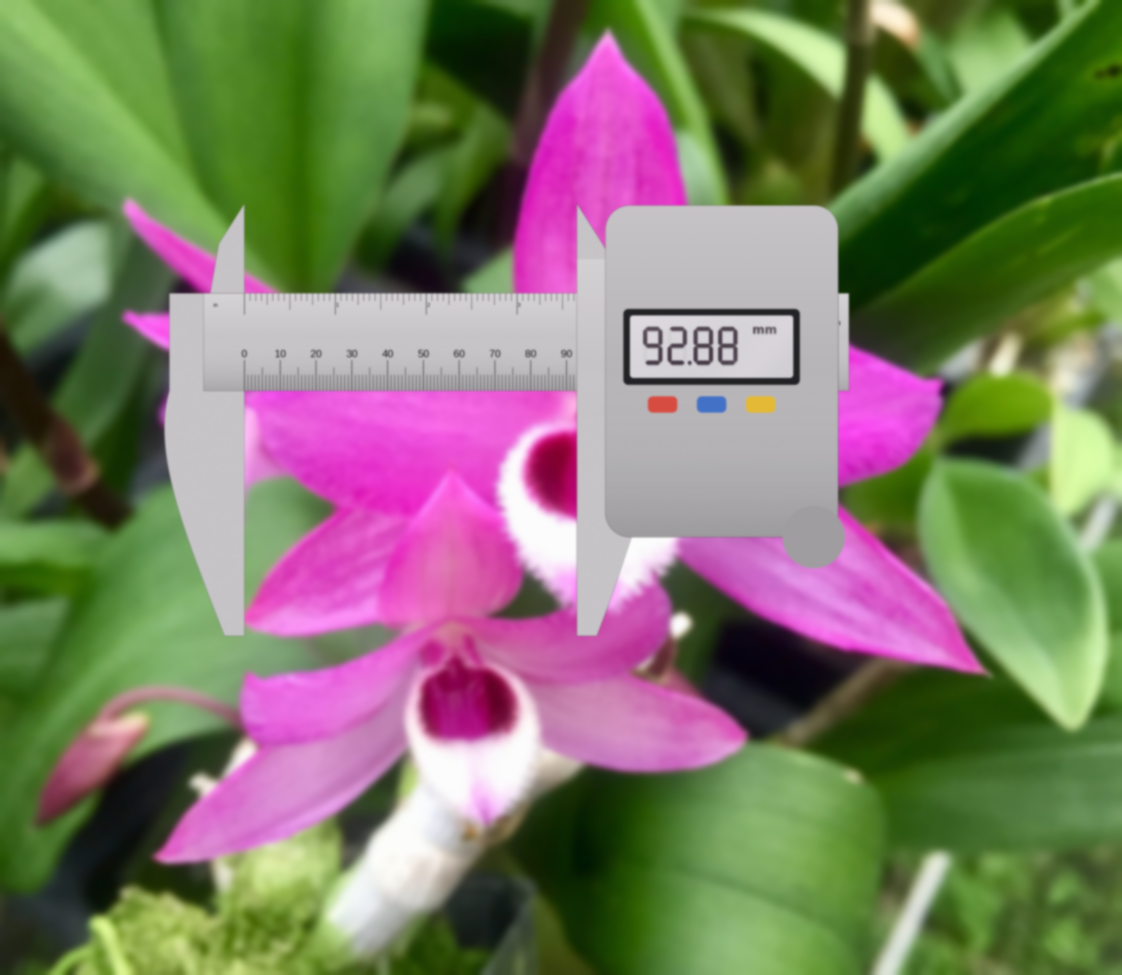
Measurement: 92.88 mm
